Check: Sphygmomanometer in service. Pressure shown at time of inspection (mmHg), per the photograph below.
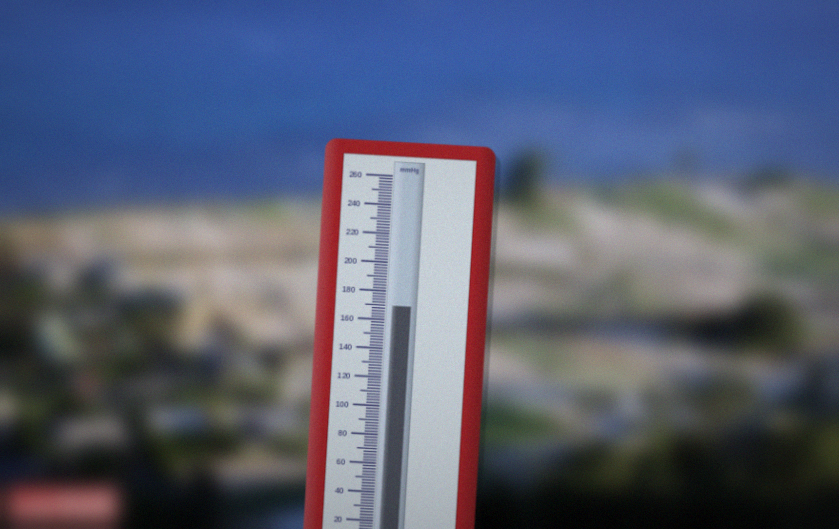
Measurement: 170 mmHg
